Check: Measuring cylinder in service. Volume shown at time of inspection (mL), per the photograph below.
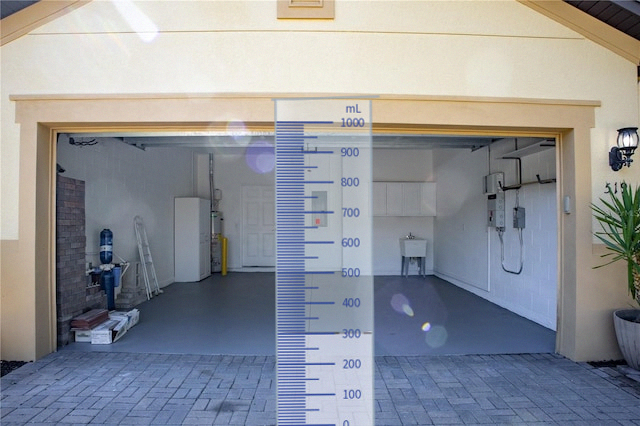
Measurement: 300 mL
